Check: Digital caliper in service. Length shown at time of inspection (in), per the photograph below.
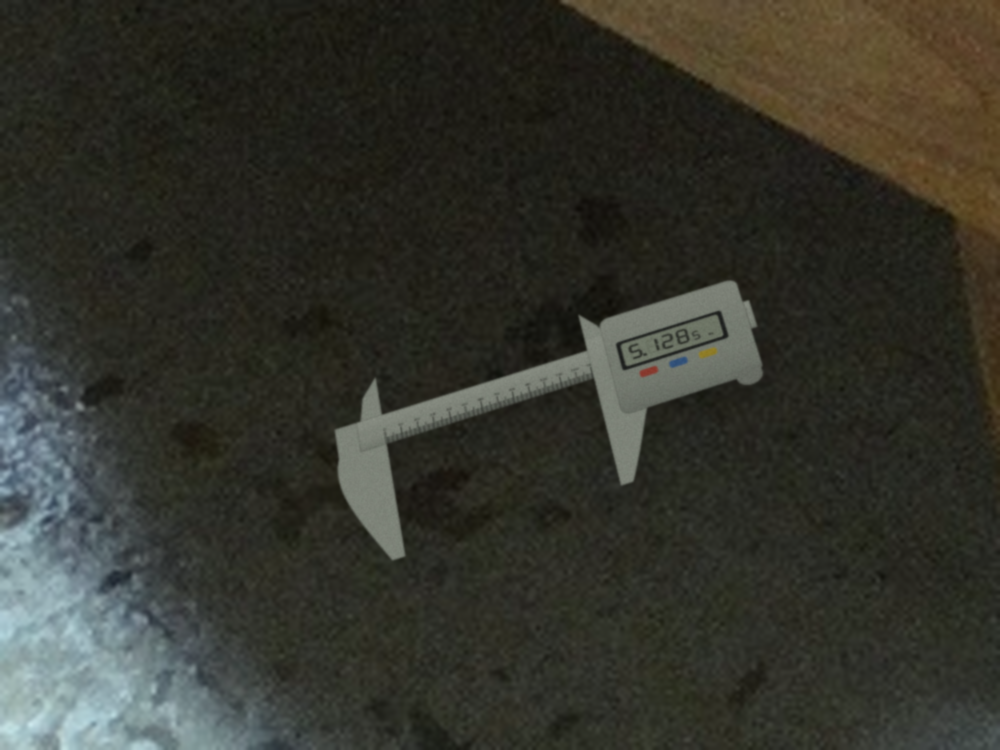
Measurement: 5.1285 in
